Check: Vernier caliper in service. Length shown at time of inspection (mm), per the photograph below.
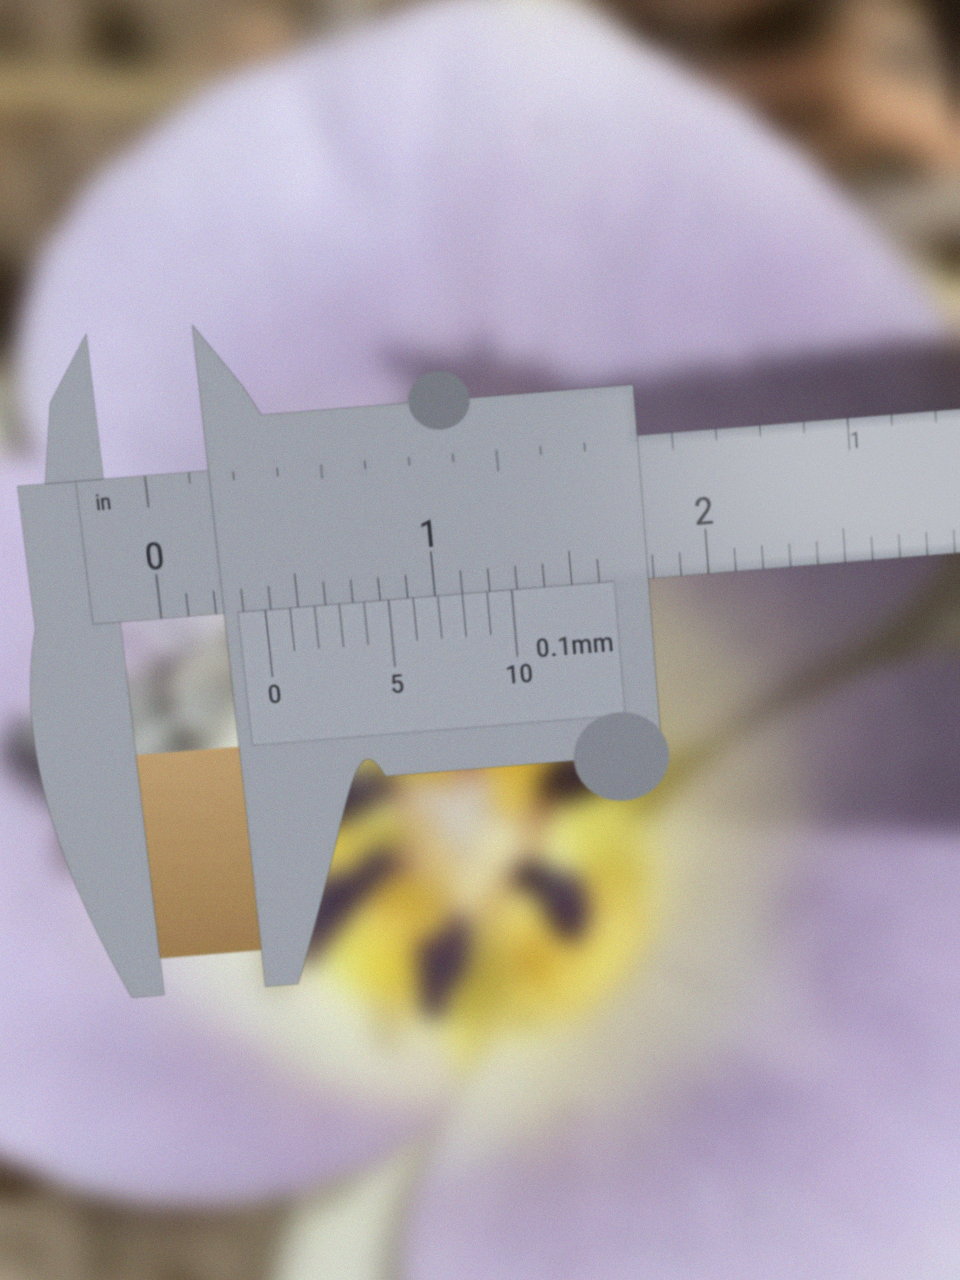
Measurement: 3.8 mm
